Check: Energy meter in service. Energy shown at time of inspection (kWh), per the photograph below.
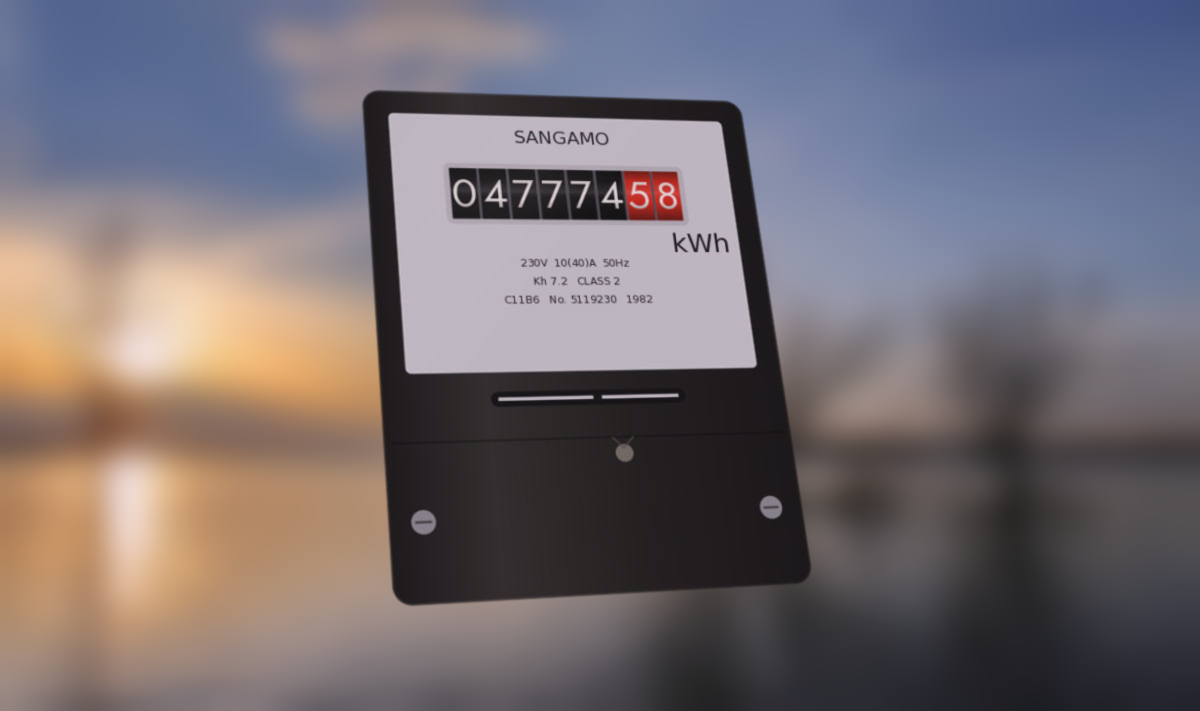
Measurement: 47774.58 kWh
